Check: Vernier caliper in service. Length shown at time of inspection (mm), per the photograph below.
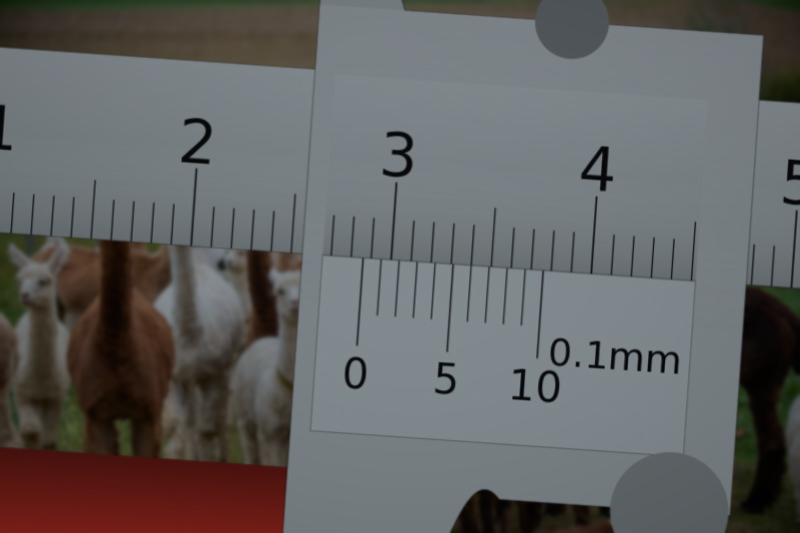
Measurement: 28.6 mm
